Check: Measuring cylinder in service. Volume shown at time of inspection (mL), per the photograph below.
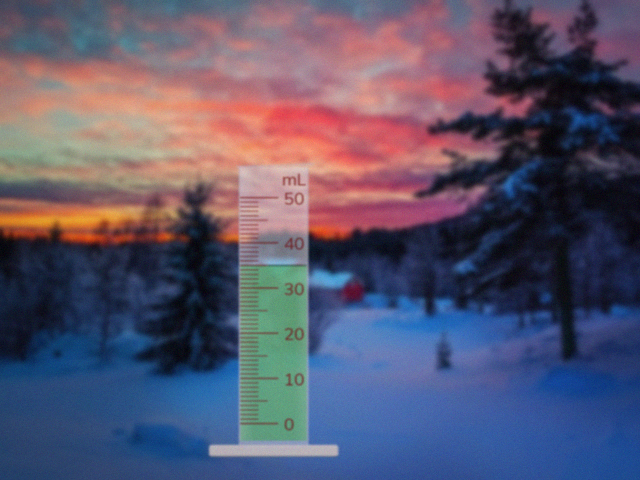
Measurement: 35 mL
